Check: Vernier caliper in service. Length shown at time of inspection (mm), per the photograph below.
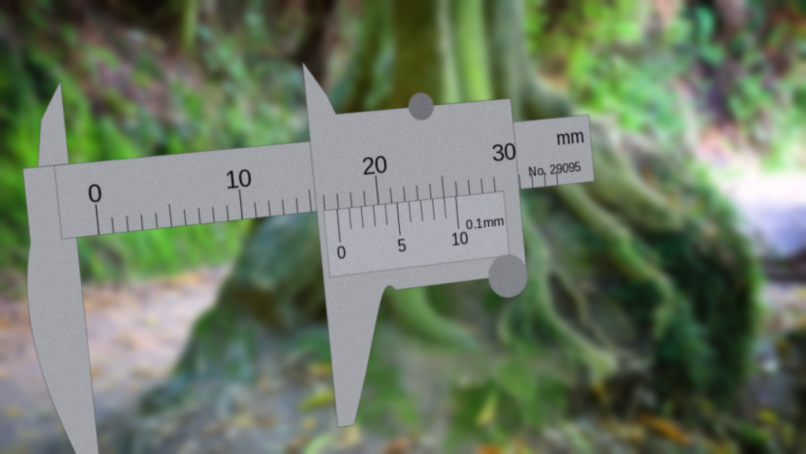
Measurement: 16.9 mm
